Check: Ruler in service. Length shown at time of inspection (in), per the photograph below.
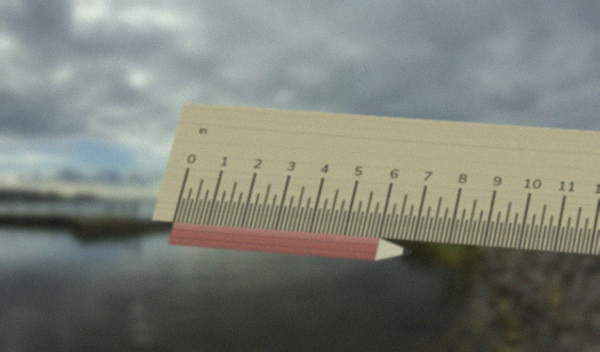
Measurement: 7 in
